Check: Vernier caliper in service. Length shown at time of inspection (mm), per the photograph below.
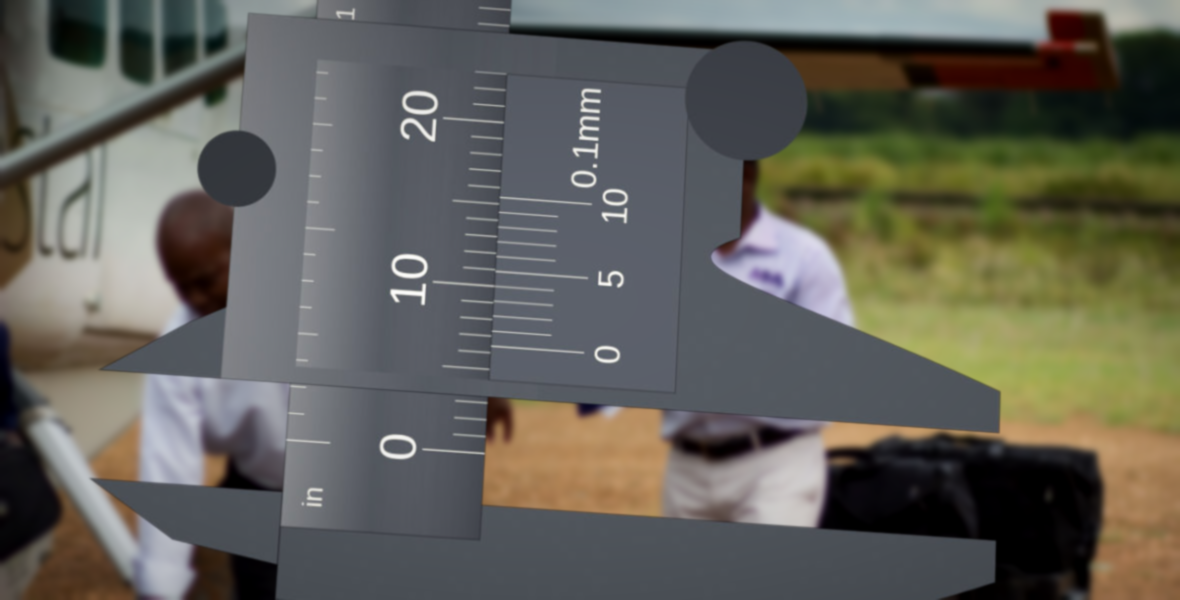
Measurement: 6.4 mm
